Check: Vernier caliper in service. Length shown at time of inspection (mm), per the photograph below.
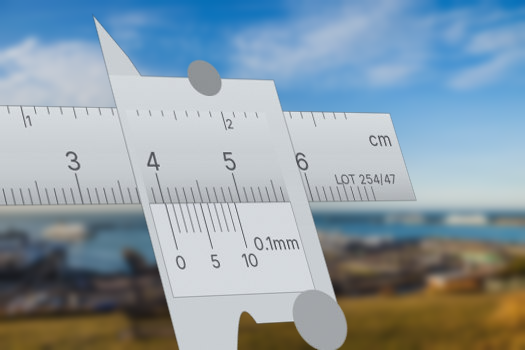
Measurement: 40.2 mm
